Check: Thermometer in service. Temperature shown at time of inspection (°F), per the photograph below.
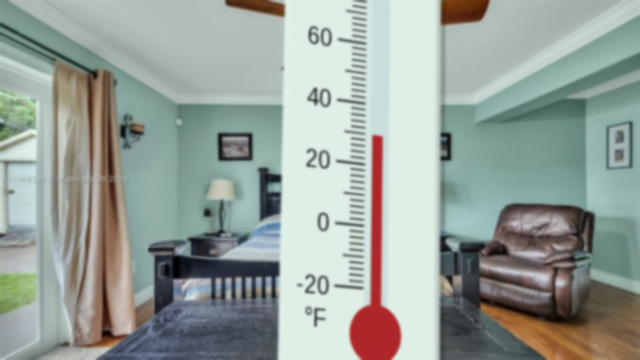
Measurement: 30 °F
